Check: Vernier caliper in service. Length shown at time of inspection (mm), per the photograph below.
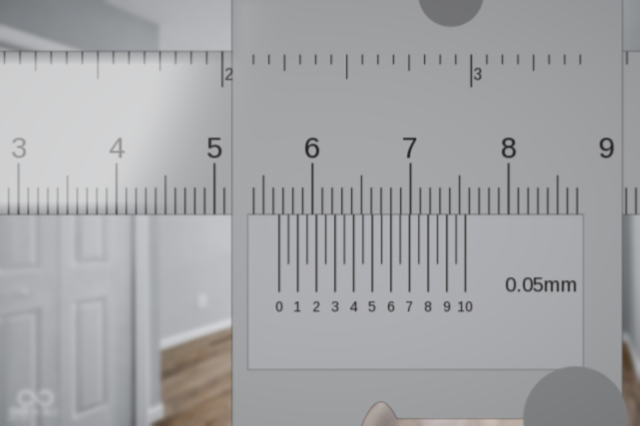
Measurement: 56.6 mm
